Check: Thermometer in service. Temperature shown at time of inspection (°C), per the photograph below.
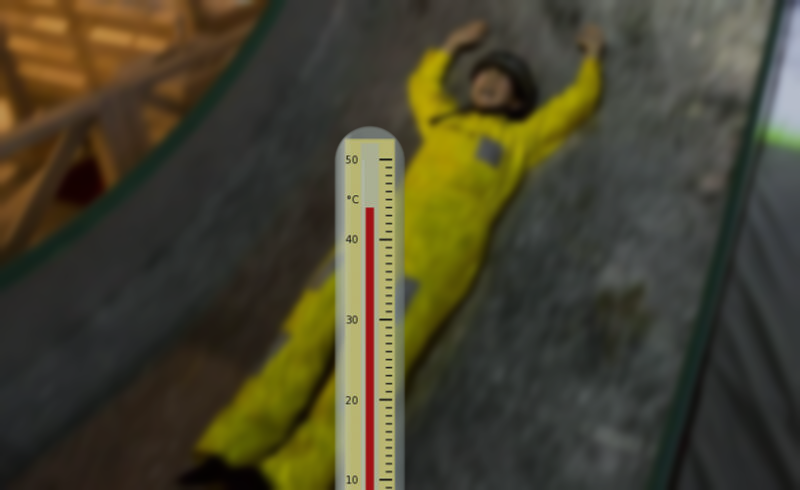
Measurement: 44 °C
